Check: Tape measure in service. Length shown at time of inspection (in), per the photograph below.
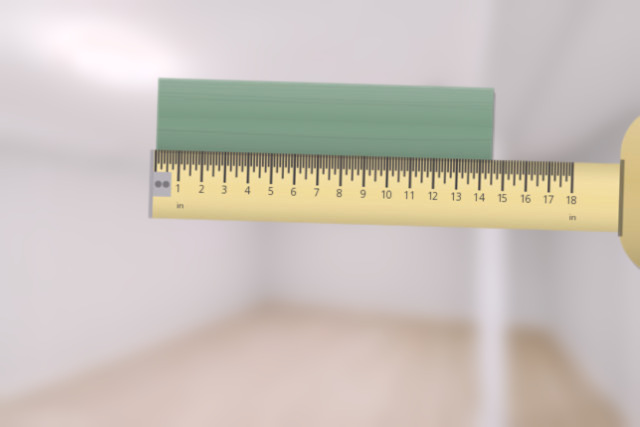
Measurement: 14.5 in
